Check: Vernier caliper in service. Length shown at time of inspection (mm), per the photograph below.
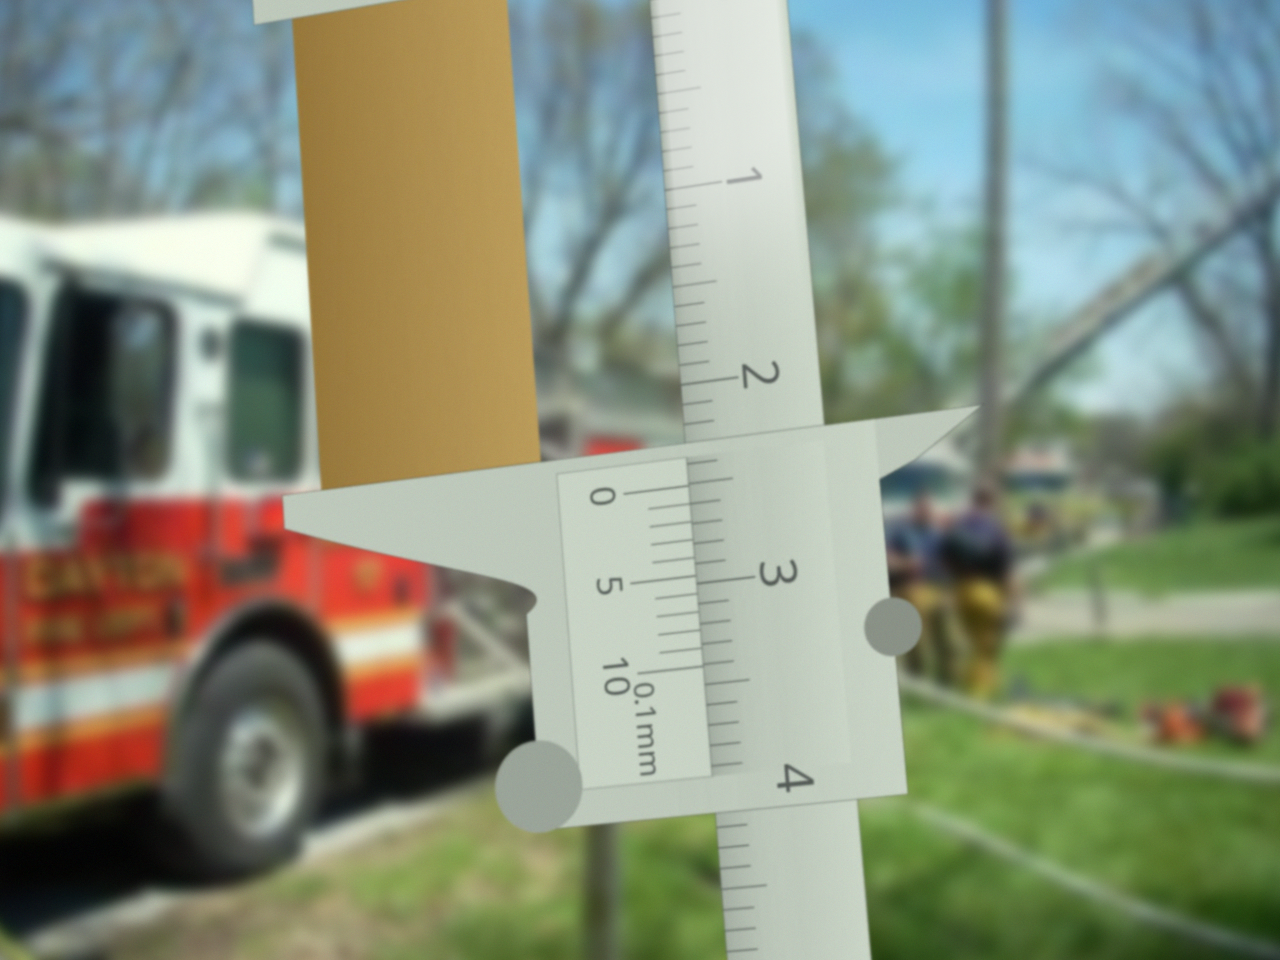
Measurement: 25.1 mm
